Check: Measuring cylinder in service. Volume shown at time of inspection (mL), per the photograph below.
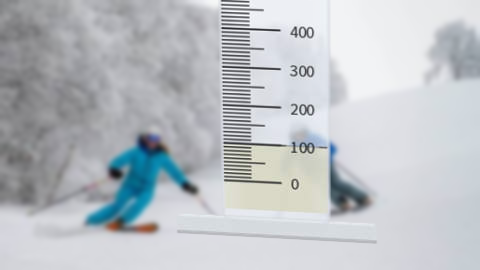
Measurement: 100 mL
